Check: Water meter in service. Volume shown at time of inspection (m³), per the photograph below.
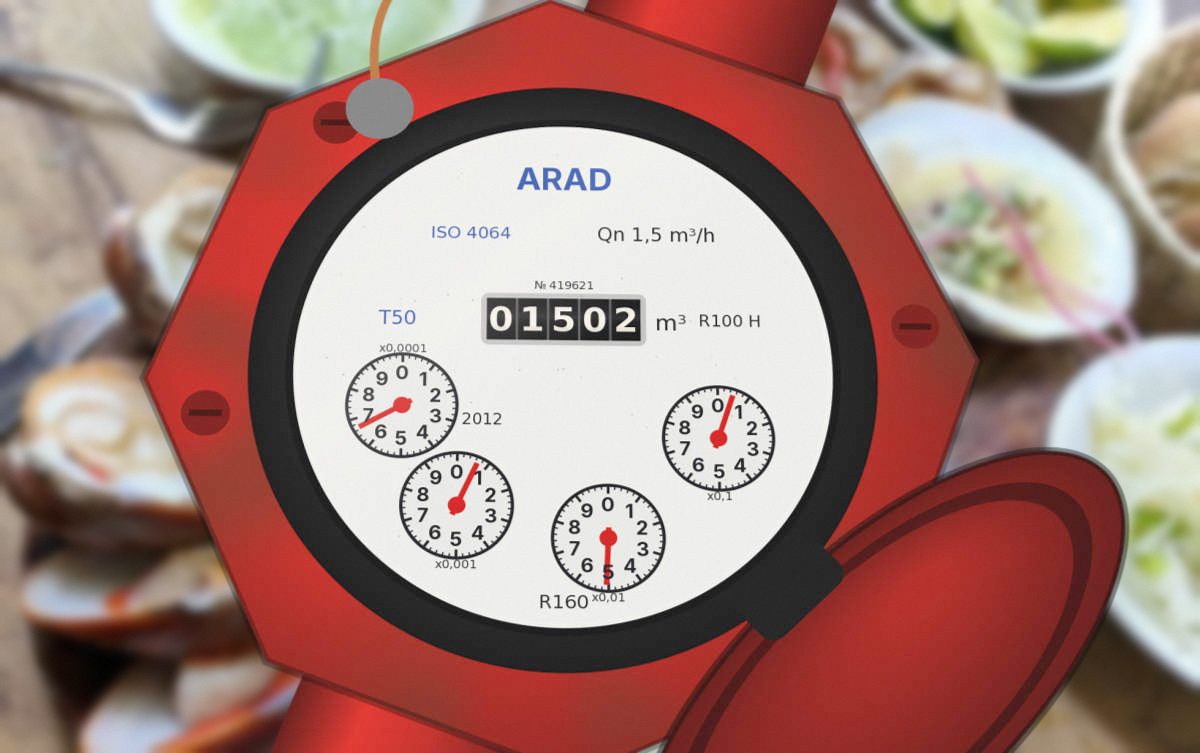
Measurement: 1502.0506 m³
